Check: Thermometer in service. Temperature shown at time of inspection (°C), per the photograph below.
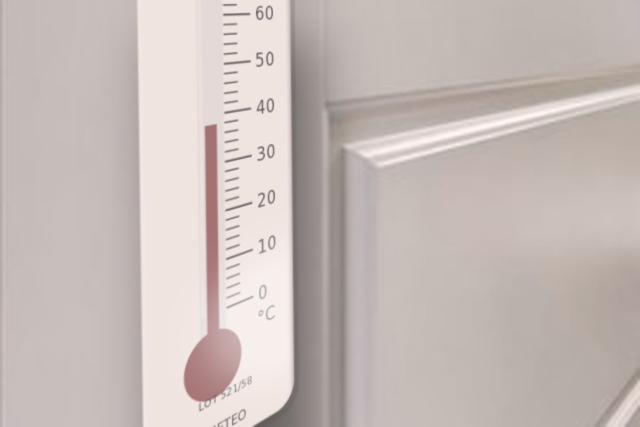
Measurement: 38 °C
